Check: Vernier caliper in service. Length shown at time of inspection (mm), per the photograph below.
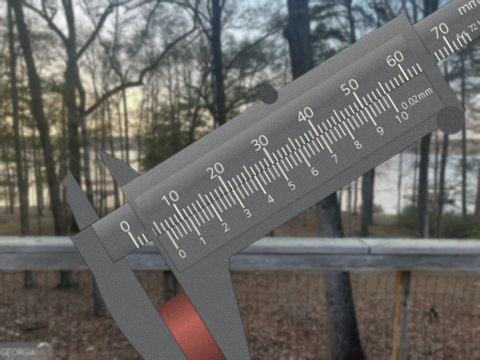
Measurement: 6.2 mm
